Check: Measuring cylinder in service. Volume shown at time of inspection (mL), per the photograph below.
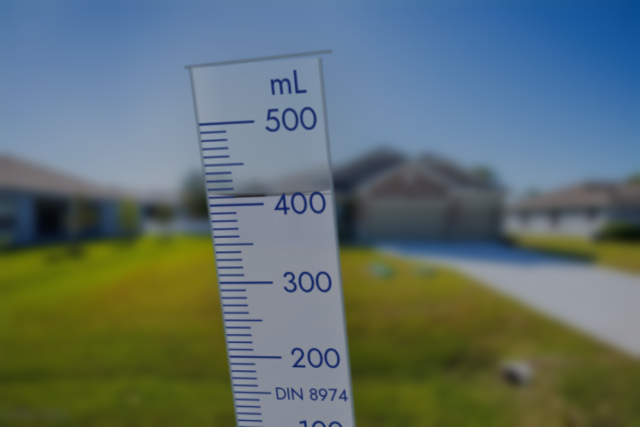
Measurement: 410 mL
